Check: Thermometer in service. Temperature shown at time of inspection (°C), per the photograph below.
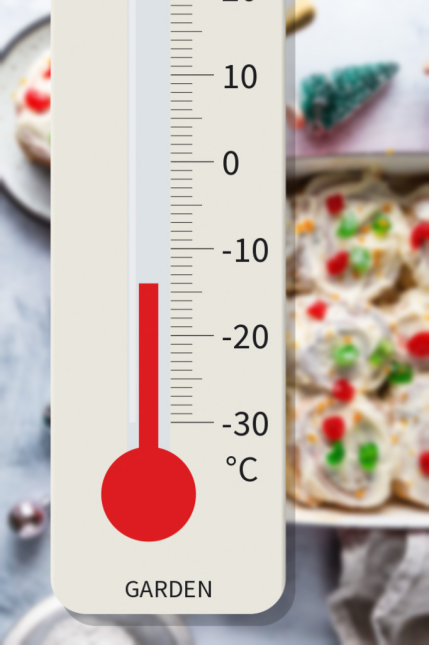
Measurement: -14 °C
